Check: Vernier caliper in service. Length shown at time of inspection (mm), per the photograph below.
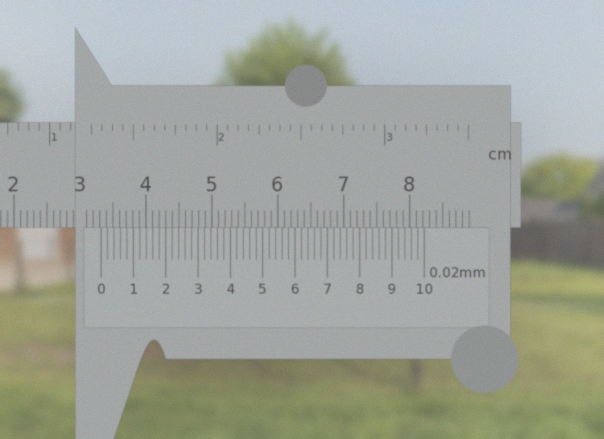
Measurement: 33.2 mm
